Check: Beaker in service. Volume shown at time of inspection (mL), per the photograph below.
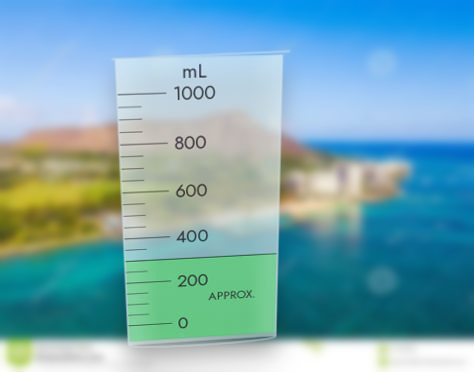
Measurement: 300 mL
